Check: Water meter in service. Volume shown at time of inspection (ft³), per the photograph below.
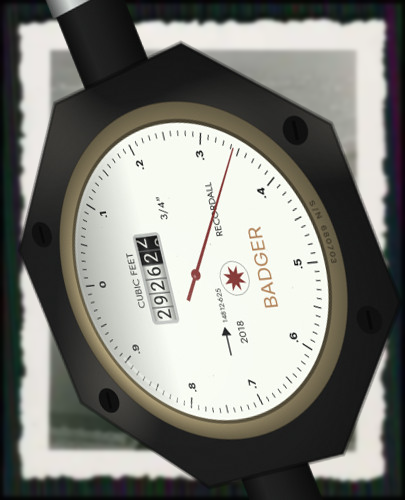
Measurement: 292622.34 ft³
